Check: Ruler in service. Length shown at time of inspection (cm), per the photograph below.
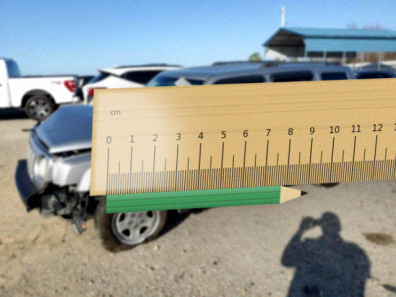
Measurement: 9 cm
